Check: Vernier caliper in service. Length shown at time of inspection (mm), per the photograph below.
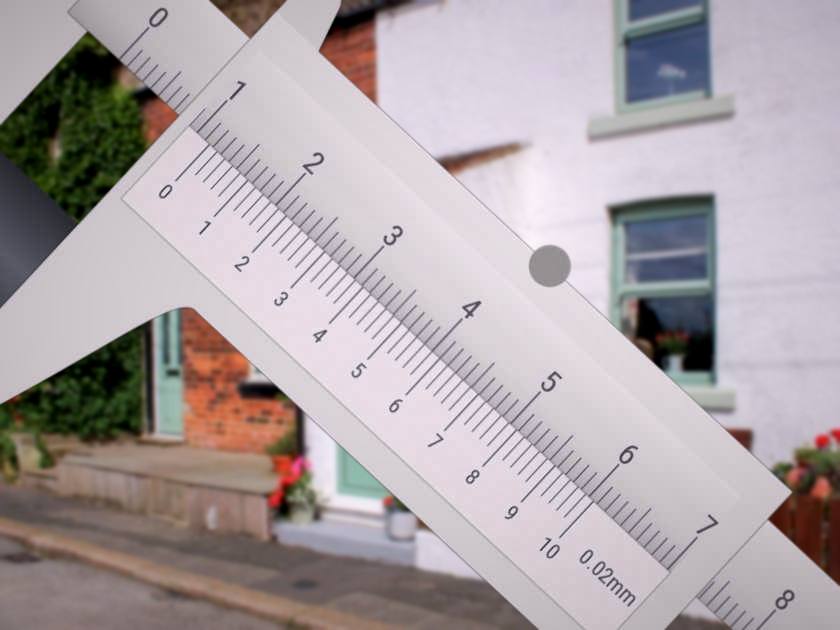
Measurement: 11.6 mm
